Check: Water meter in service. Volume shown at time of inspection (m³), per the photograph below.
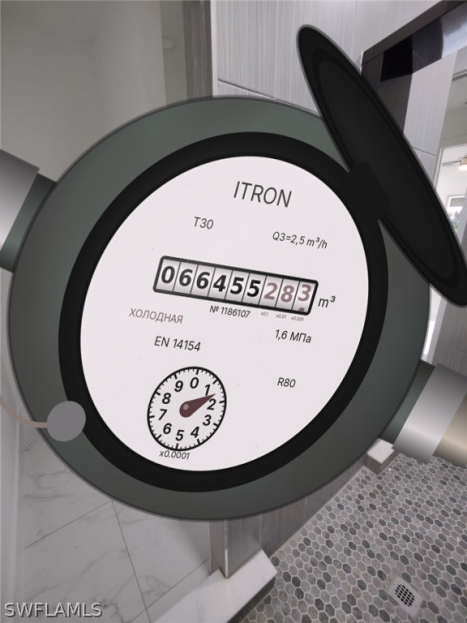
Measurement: 66455.2831 m³
